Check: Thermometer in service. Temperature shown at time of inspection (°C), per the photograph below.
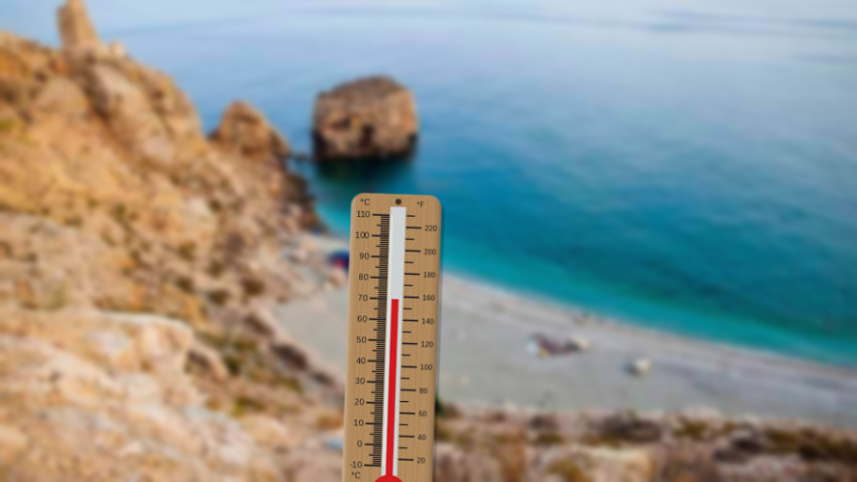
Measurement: 70 °C
